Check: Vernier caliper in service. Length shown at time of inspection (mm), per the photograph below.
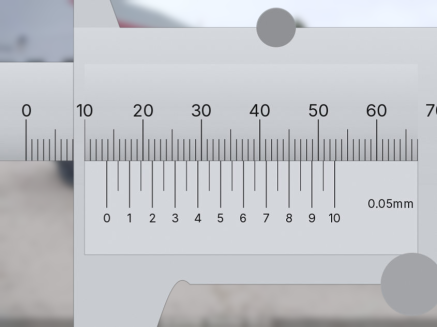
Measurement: 13.8 mm
